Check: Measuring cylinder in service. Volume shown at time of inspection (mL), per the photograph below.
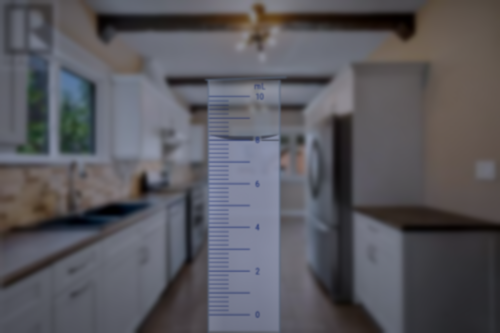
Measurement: 8 mL
